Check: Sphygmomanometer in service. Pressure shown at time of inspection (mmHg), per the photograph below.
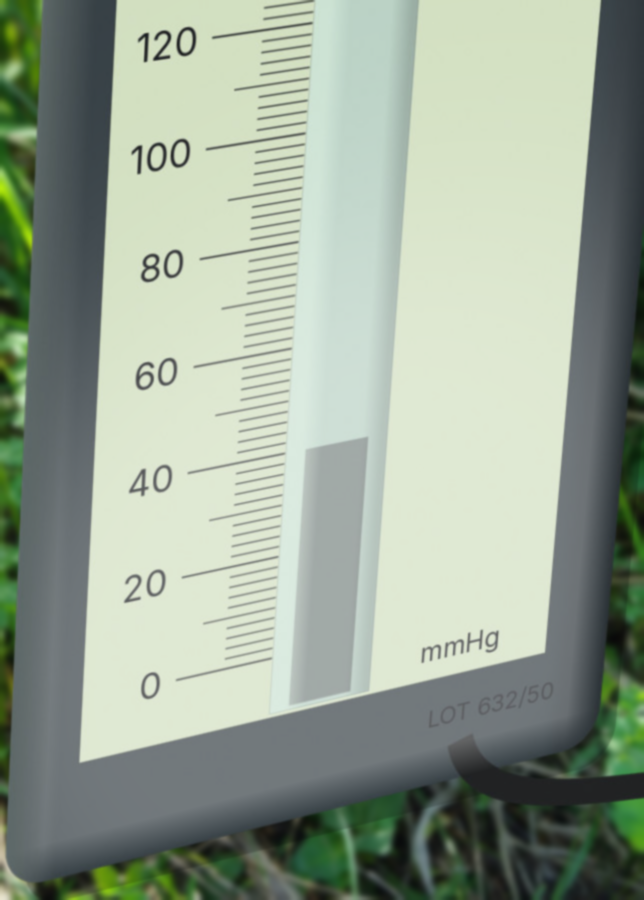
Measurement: 40 mmHg
